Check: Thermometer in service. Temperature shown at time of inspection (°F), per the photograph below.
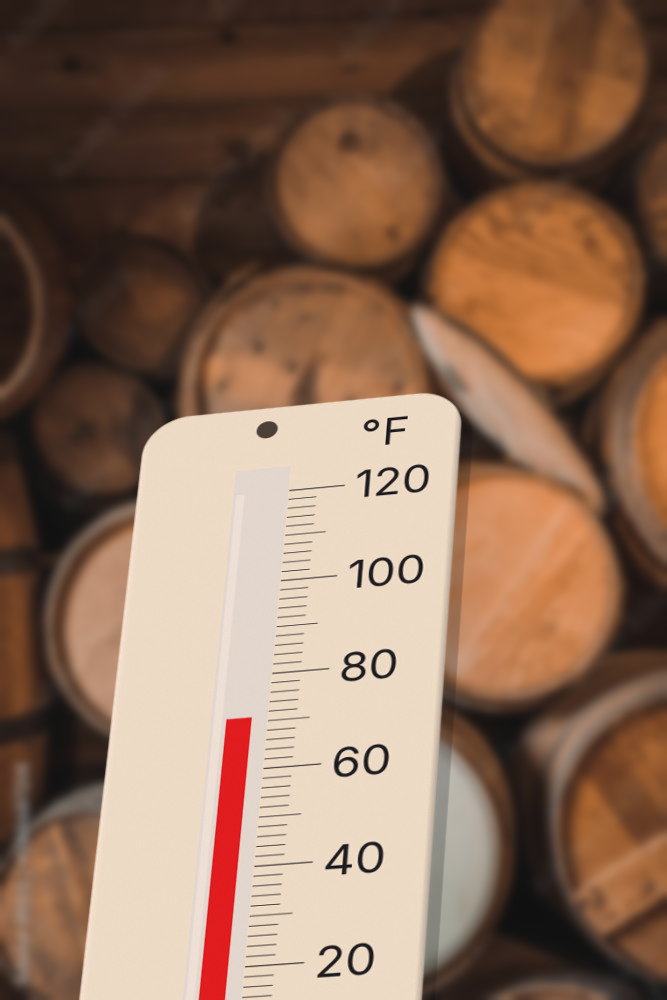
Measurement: 71 °F
